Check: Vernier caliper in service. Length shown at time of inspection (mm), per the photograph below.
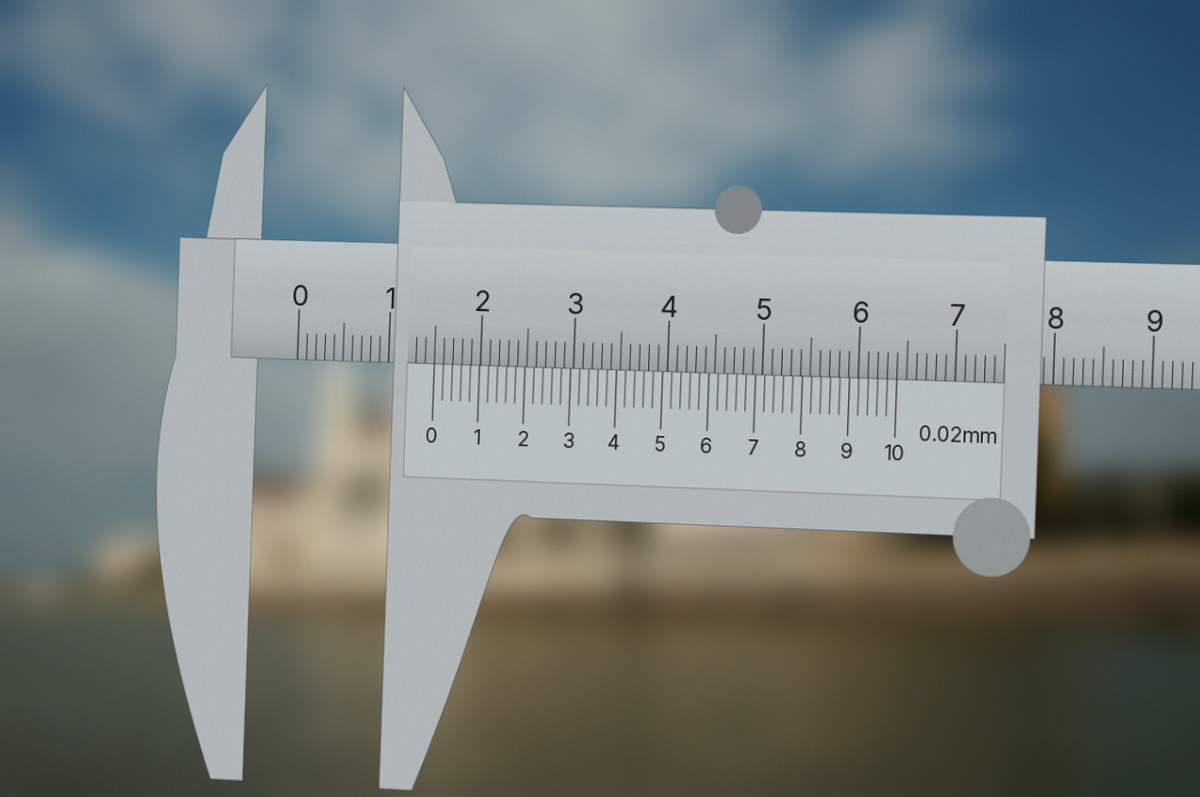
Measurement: 15.0 mm
